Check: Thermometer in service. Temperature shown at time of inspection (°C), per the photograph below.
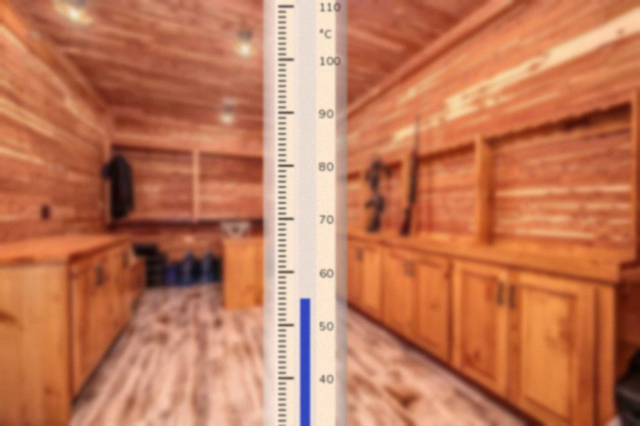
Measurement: 55 °C
